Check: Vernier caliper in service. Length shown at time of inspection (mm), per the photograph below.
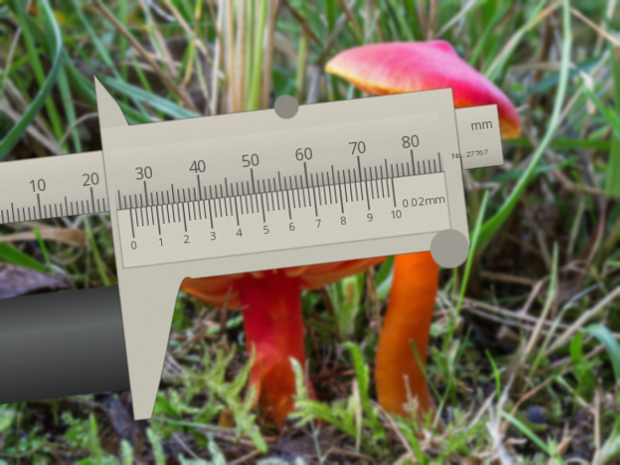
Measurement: 26.8 mm
